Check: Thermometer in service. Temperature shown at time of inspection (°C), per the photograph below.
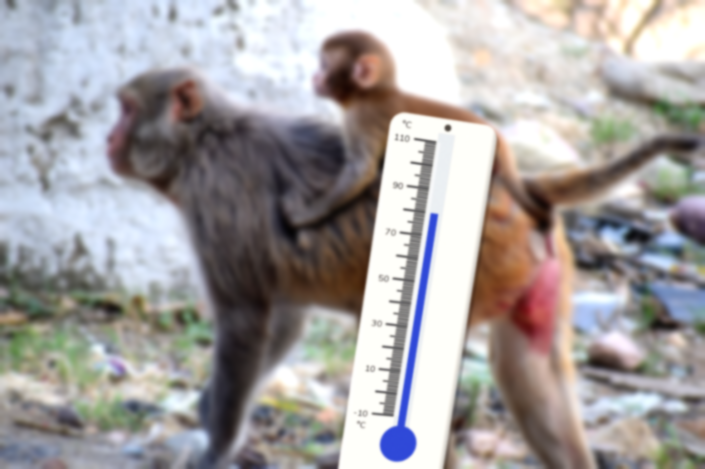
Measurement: 80 °C
